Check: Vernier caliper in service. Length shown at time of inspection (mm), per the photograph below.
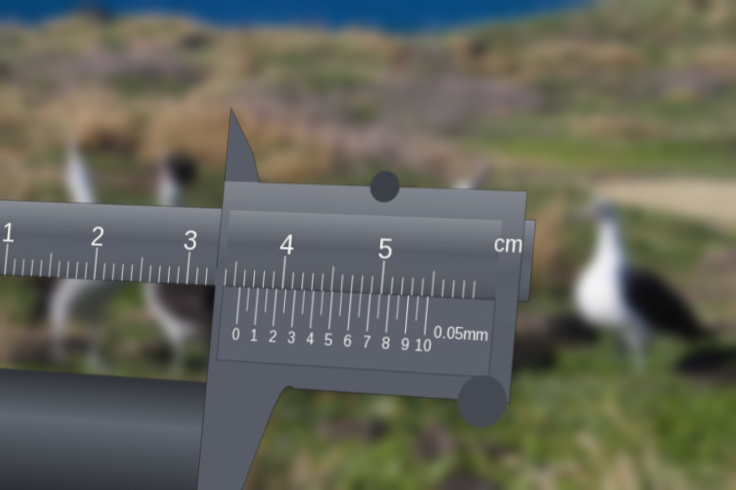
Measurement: 35.6 mm
